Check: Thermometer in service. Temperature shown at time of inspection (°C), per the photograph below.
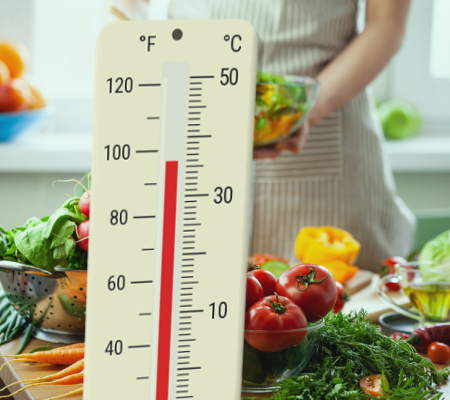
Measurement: 36 °C
